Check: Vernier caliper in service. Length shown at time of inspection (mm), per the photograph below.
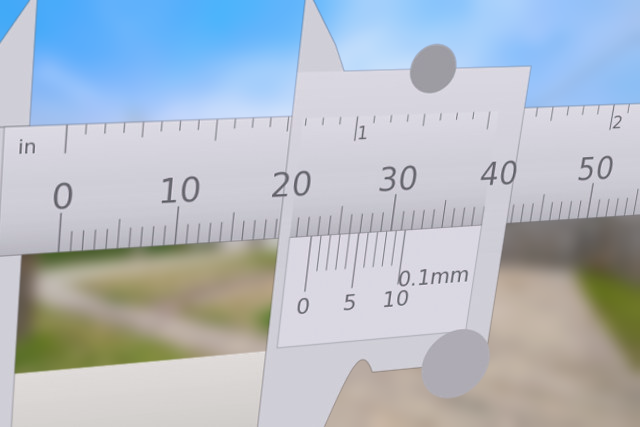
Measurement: 22.4 mm
